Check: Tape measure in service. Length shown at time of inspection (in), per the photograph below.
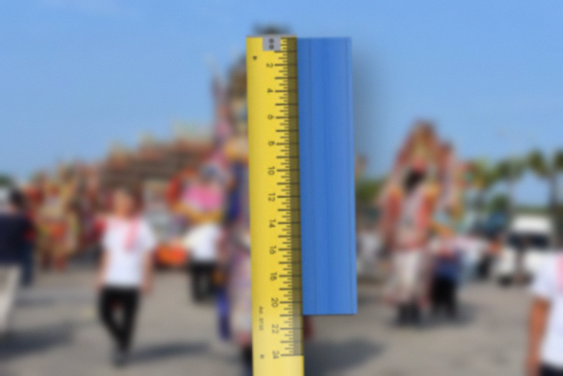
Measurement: 21 in
